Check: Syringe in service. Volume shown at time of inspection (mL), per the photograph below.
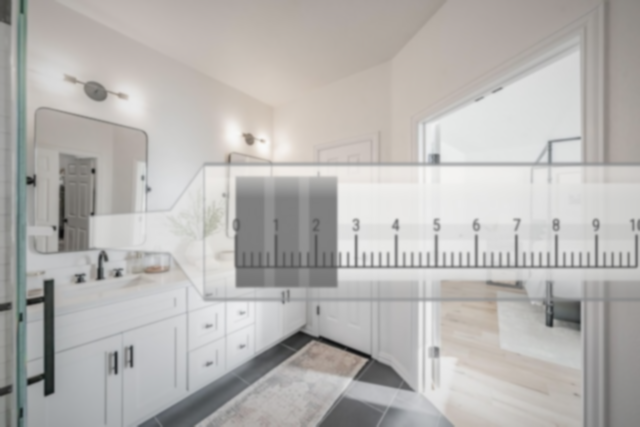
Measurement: 0 mL
